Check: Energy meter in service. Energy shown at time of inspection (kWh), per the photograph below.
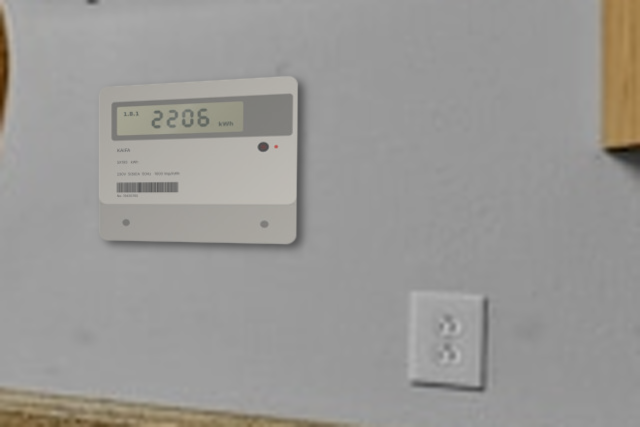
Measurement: 2206 kWh
